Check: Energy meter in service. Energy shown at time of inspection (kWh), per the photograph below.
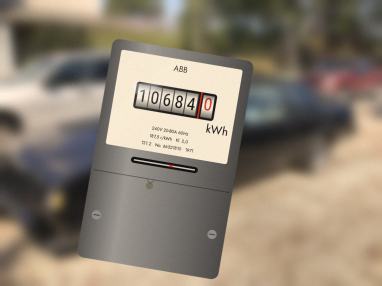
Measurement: 10684.0 kWh
